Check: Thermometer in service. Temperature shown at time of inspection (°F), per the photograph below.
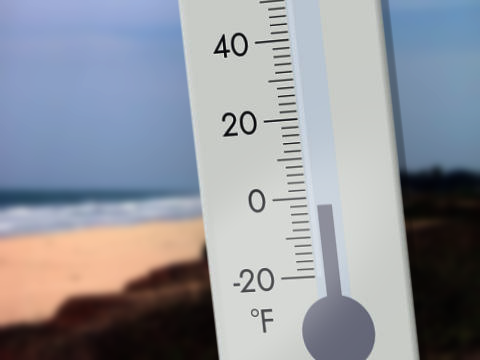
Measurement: -2 °F
